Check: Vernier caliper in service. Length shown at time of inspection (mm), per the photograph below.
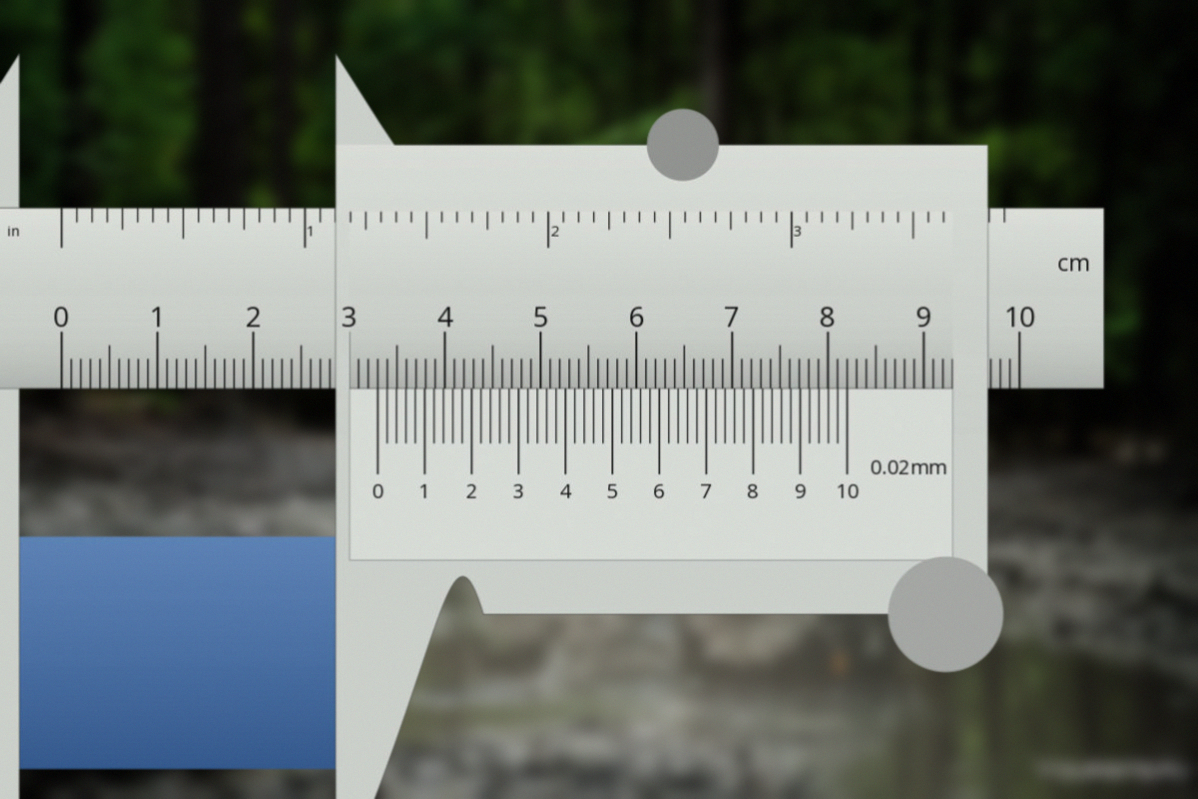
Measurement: 33.0 mm
